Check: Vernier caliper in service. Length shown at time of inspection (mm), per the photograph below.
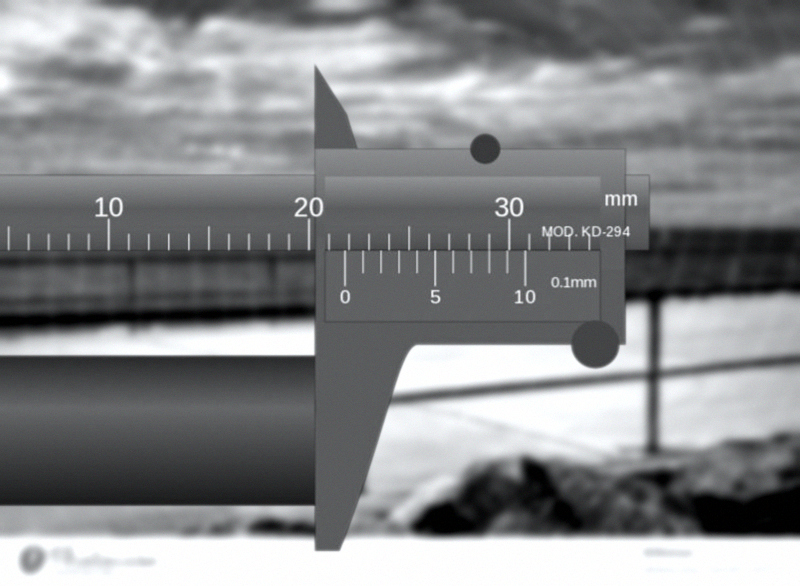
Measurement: 21.8 mm
